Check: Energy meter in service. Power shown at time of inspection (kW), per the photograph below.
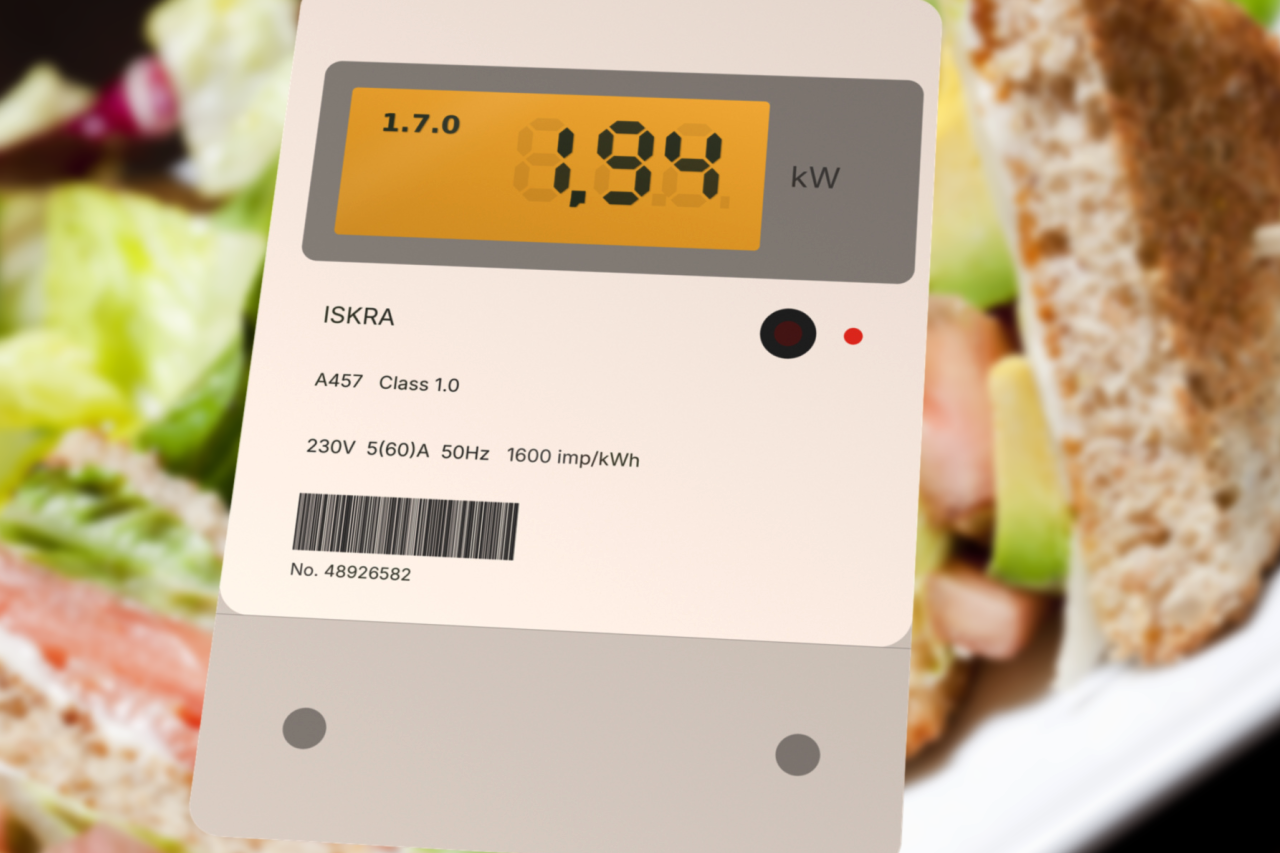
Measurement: 1.94 kW
